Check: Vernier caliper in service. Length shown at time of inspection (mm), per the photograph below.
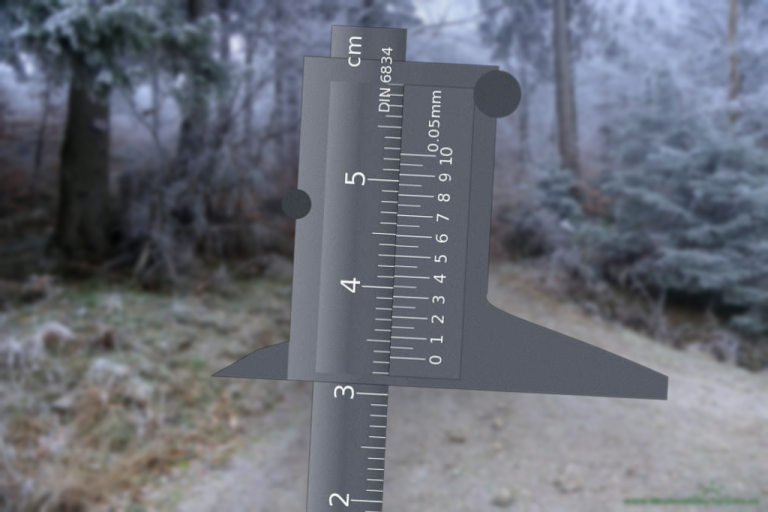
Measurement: 33.5 mm
